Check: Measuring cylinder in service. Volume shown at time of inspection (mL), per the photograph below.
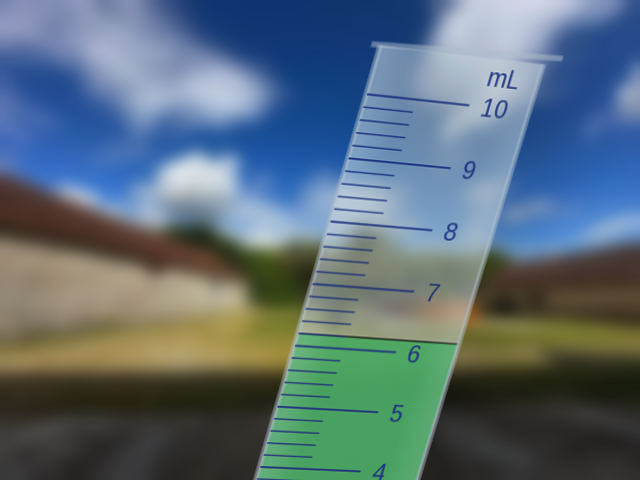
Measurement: 6.2 mL
